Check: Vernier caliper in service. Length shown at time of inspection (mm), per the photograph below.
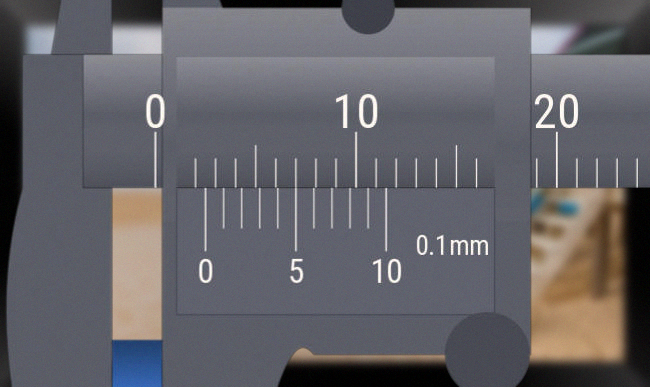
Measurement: 2.5 mm
